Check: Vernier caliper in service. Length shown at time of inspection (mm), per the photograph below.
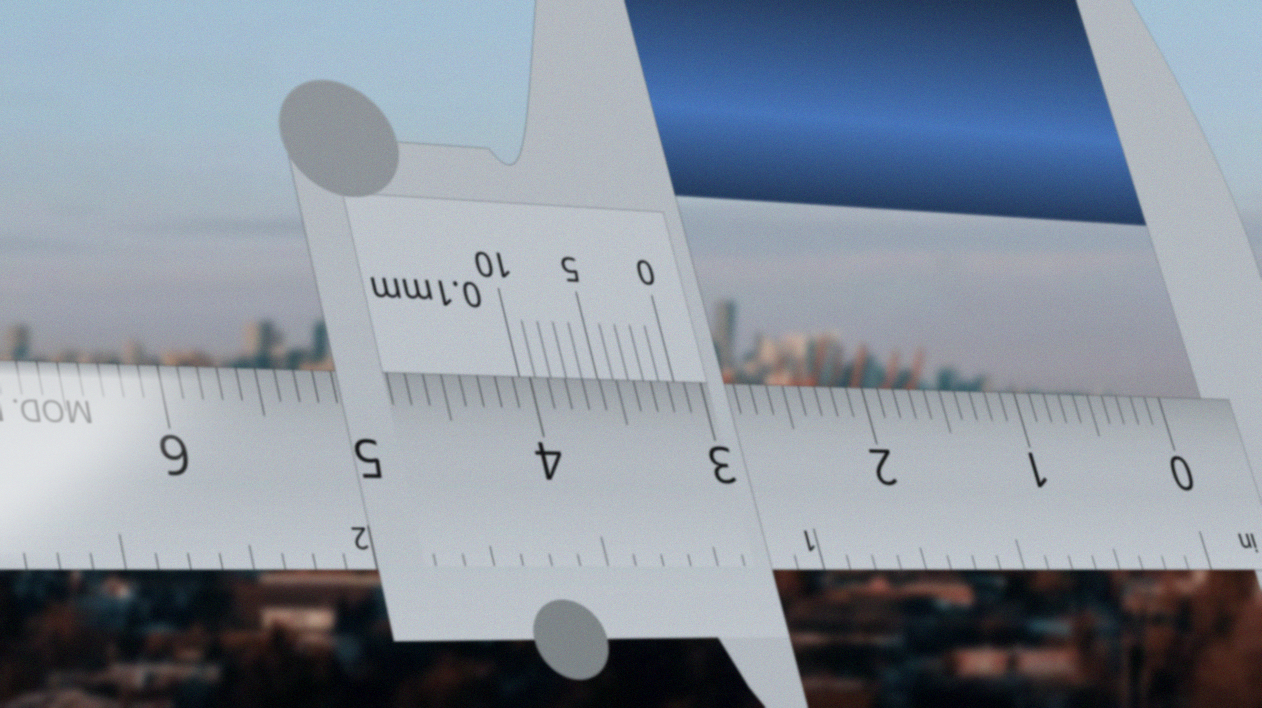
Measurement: 31.6 mm
